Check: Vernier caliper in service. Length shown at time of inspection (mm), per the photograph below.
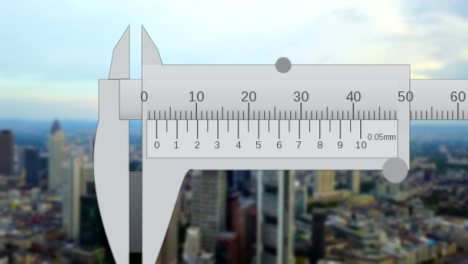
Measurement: 2.4 mm
